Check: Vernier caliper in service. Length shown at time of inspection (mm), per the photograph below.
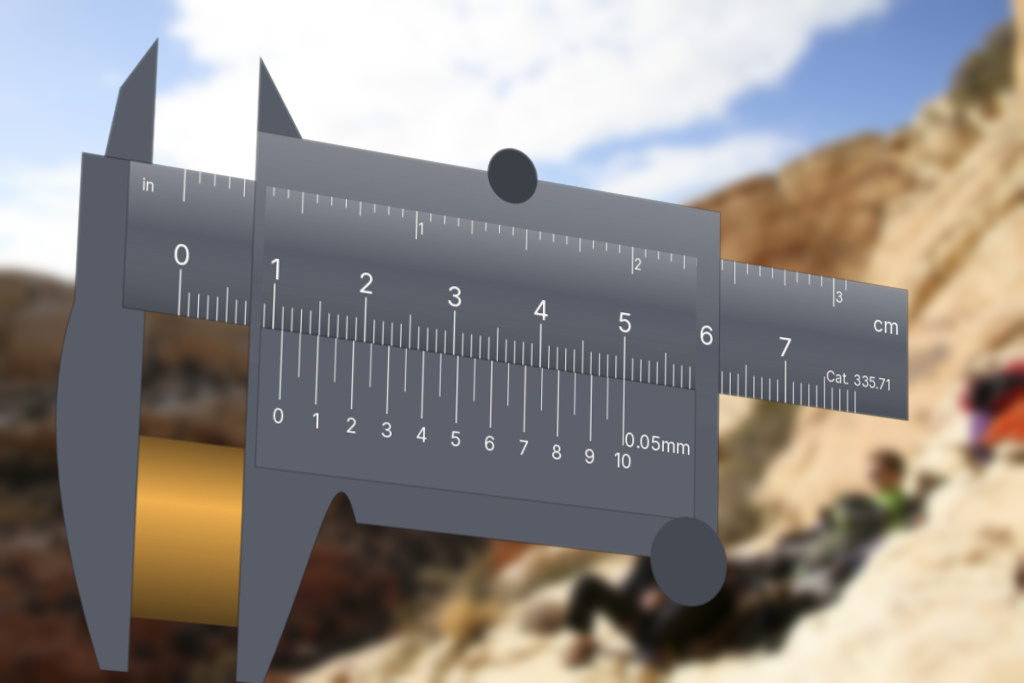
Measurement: 11.0 mm
